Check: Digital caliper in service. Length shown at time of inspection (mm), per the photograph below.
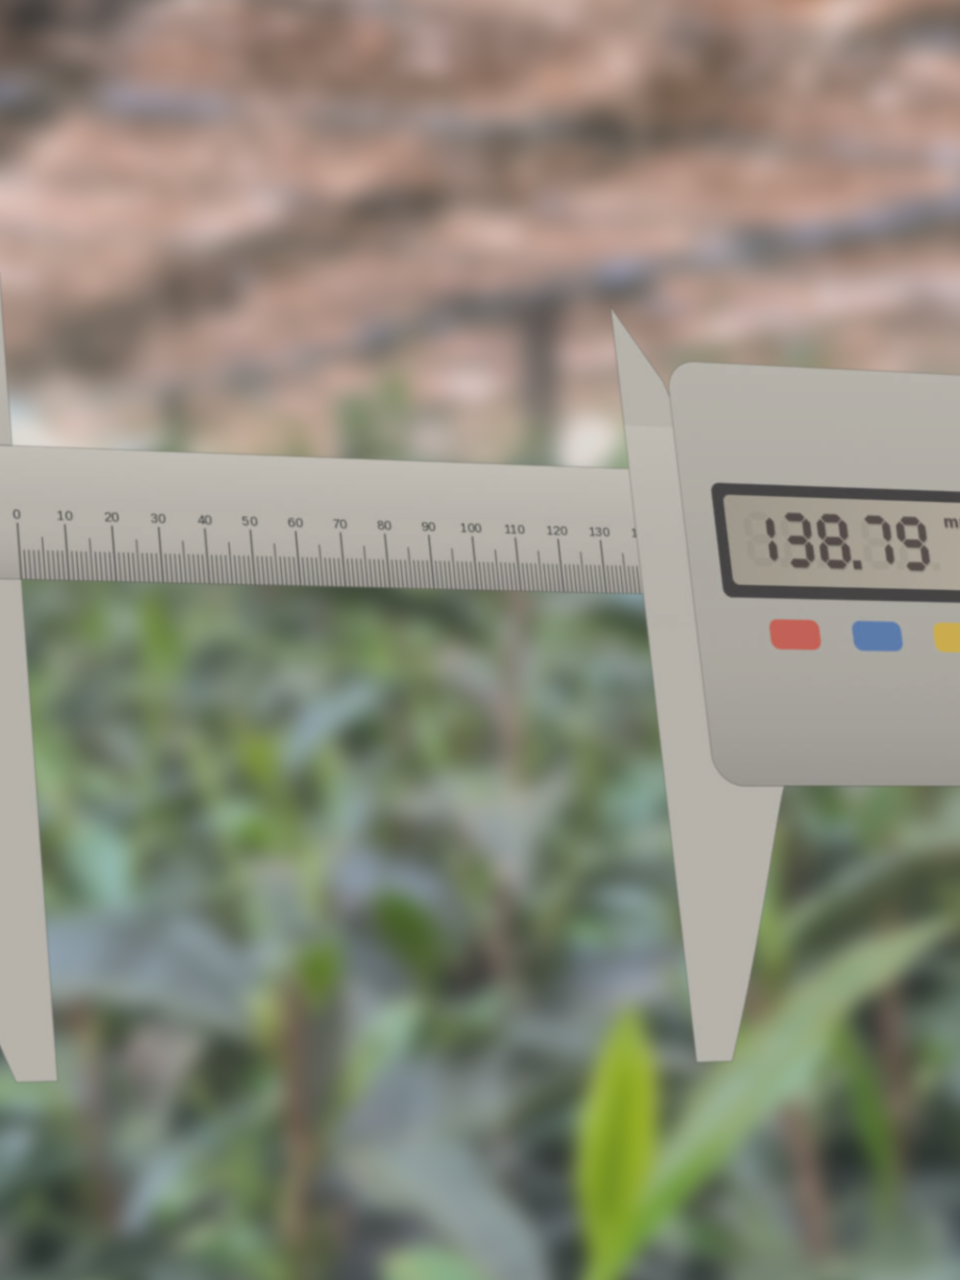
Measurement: 138.79 mm
